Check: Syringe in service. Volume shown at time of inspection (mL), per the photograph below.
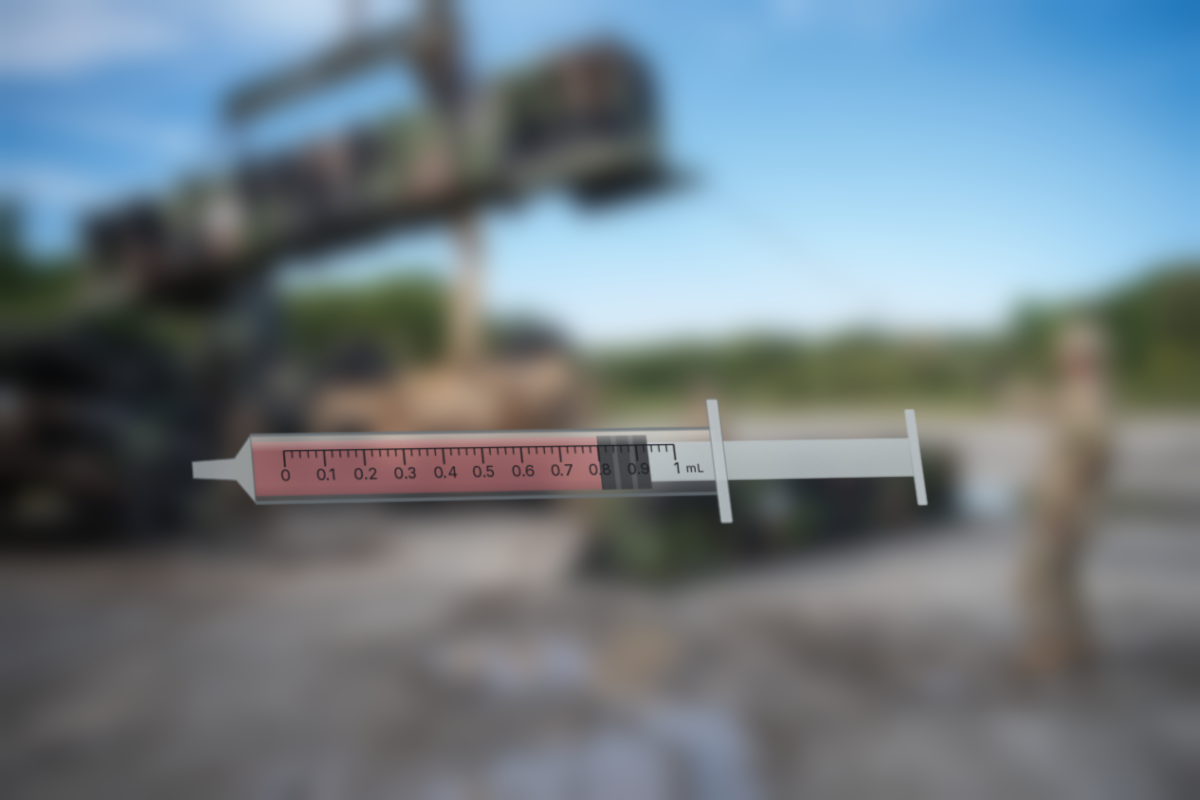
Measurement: 0.8 mL
